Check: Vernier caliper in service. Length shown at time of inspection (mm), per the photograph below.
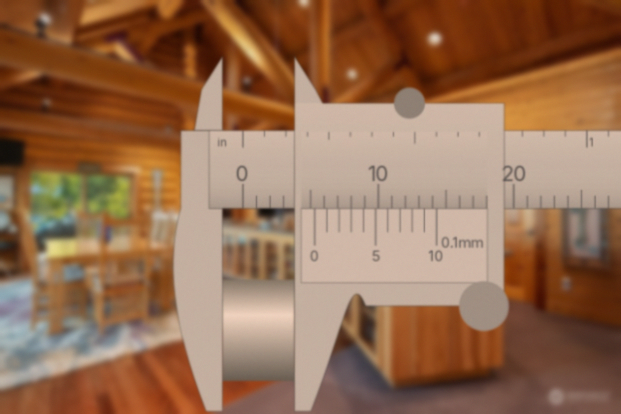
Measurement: 5.3 mm
